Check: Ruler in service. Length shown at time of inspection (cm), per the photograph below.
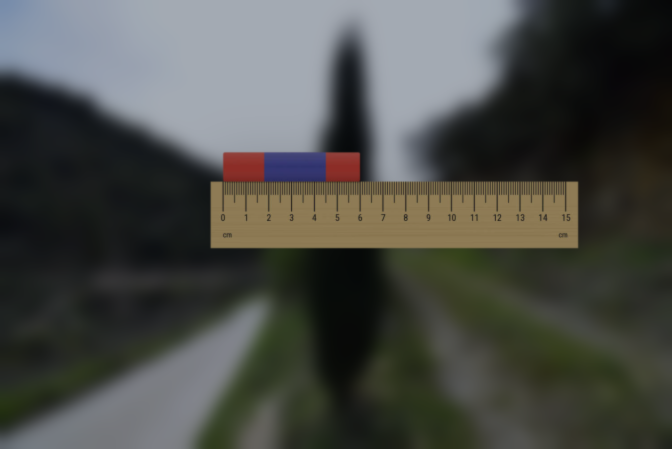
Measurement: 6 cm
